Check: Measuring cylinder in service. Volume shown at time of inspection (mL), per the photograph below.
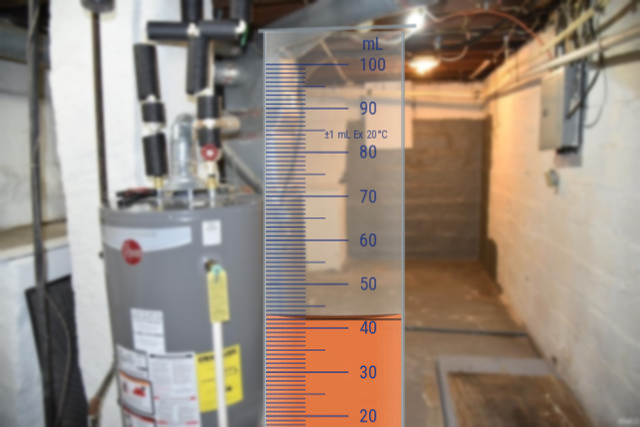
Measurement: 42 mL
